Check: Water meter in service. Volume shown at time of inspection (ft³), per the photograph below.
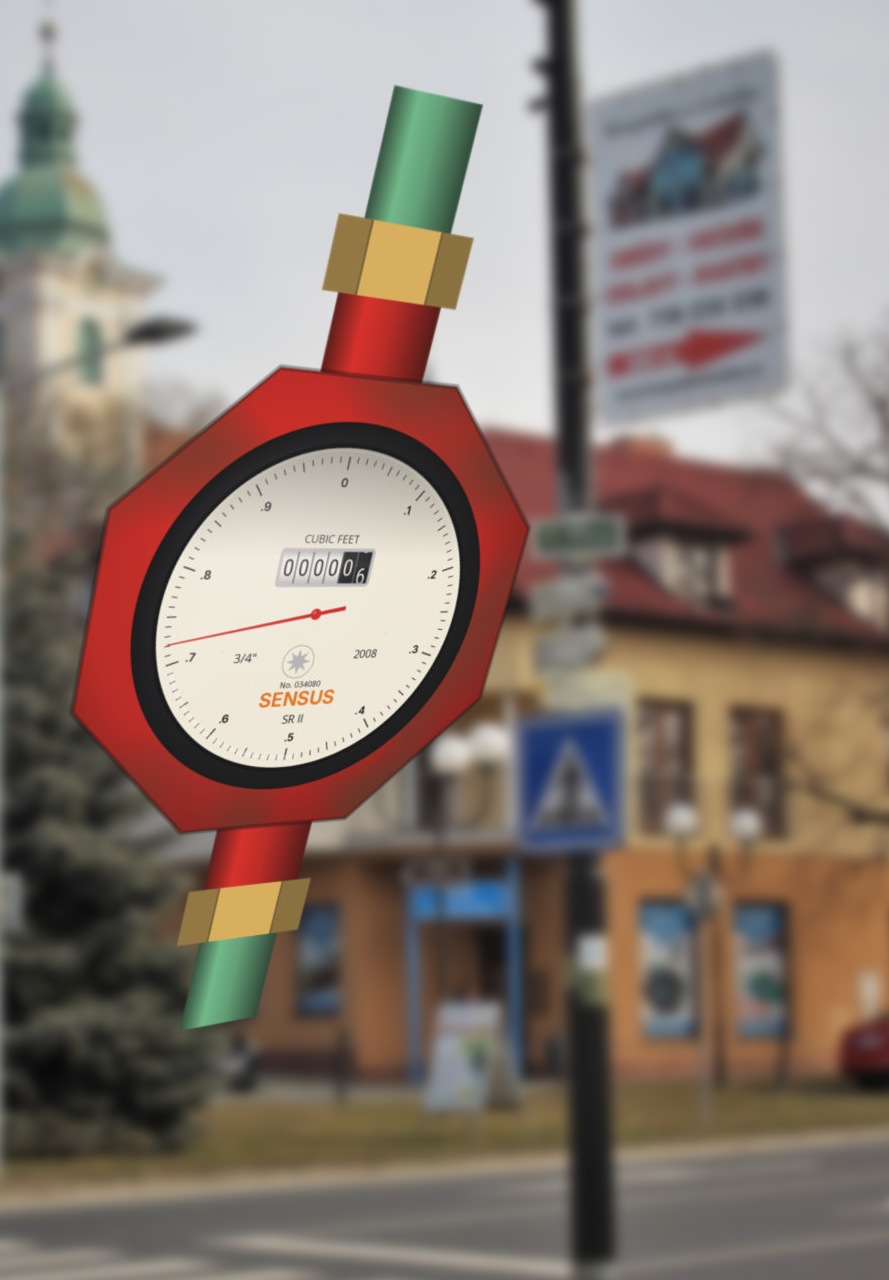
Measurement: 5.72 ft³
